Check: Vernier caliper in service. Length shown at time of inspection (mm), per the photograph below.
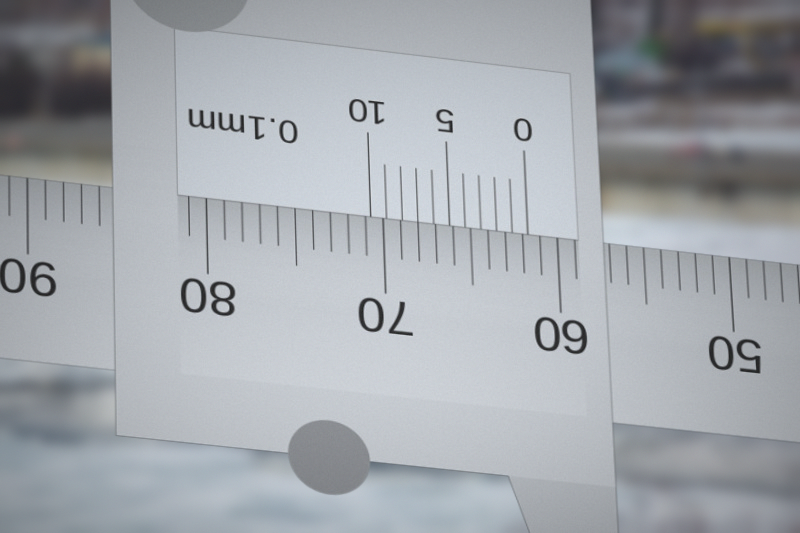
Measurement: 61.7 mm
